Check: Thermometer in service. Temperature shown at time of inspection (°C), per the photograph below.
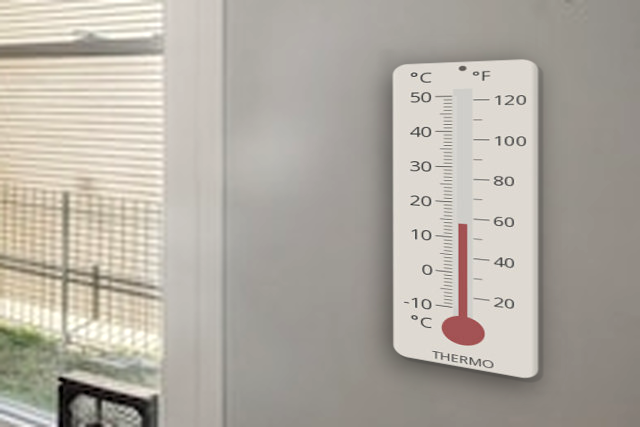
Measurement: 14 °C
